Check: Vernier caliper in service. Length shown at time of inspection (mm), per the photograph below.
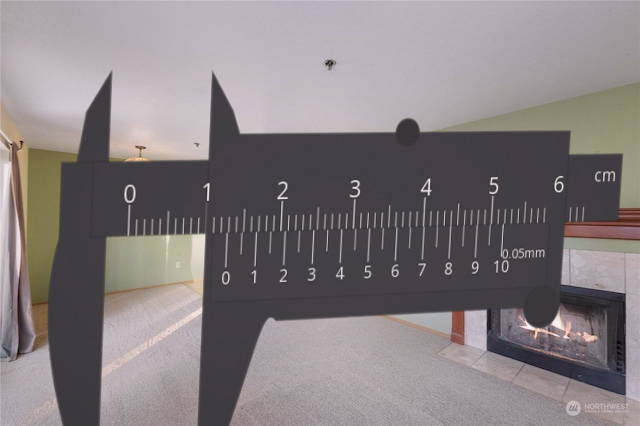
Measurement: 12.8 mm
